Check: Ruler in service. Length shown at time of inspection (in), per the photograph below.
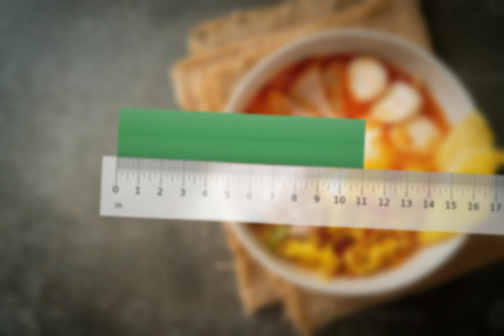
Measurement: 11 in
